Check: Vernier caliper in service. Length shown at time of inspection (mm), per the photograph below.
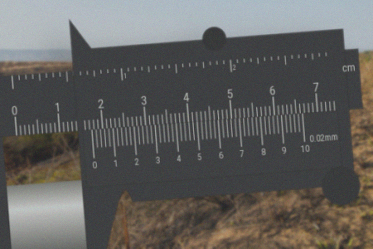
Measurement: 17.5 mm
